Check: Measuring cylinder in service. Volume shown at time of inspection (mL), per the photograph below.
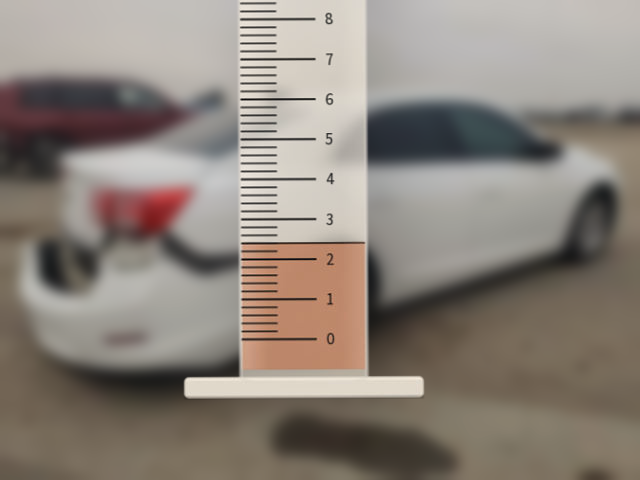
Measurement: 2.4 mL
